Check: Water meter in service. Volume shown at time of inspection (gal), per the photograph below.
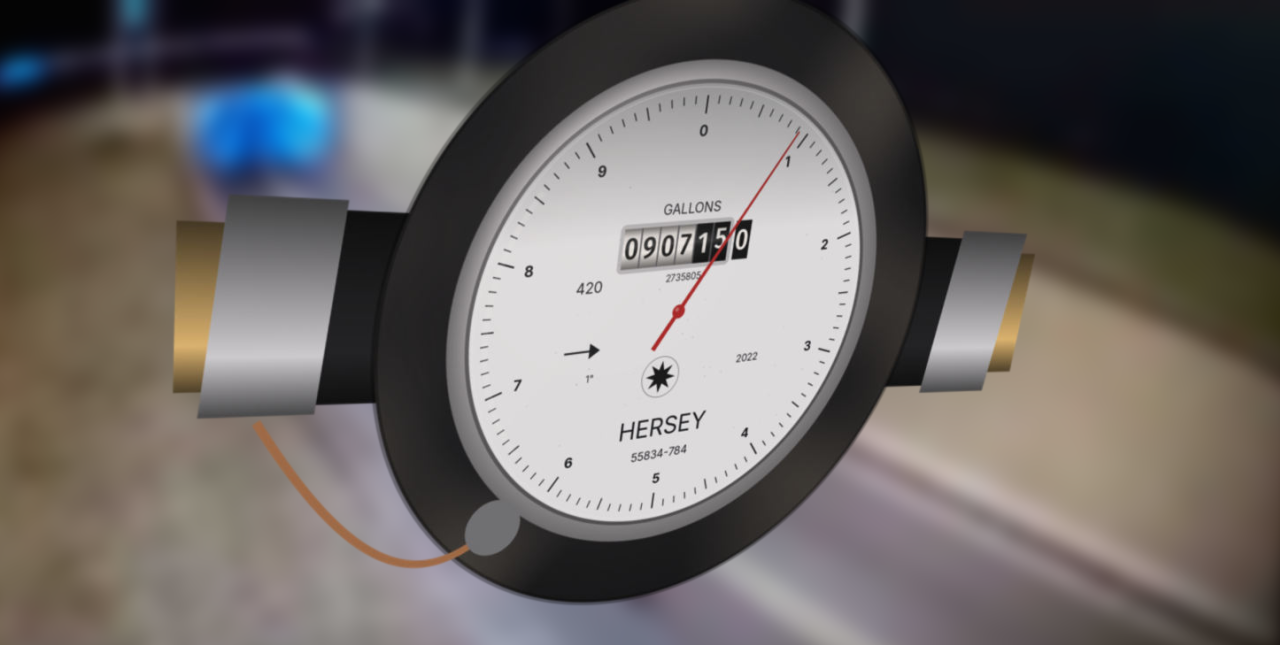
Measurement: 907150.9 gal
